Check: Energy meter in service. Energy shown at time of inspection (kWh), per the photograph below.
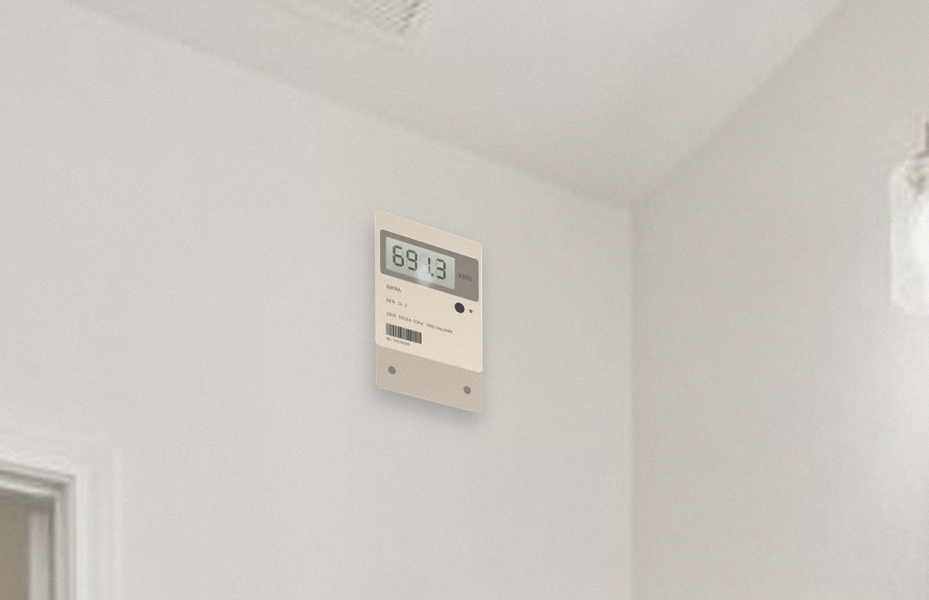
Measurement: 691.3 kWh
